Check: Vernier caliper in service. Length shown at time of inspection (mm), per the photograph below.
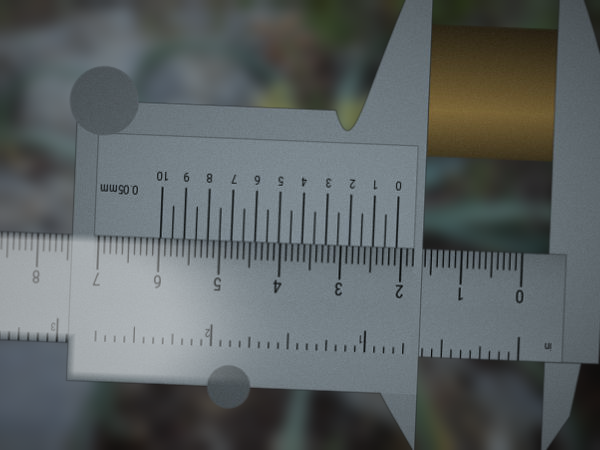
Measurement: 20.8 mm
